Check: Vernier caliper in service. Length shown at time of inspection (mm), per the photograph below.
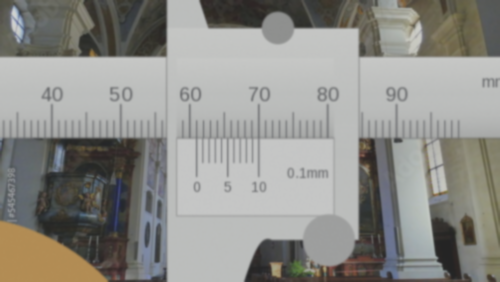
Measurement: 61.0 mm
